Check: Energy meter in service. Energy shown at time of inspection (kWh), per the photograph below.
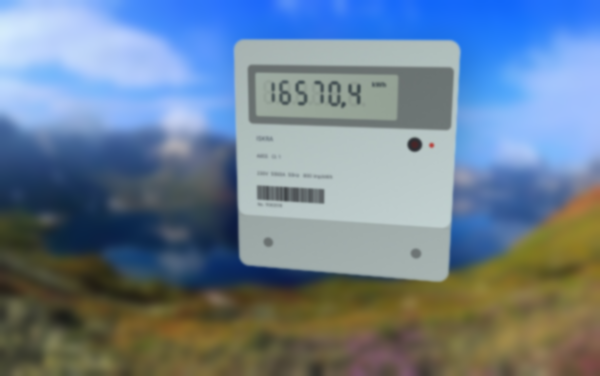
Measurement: 16570.4 kWh
